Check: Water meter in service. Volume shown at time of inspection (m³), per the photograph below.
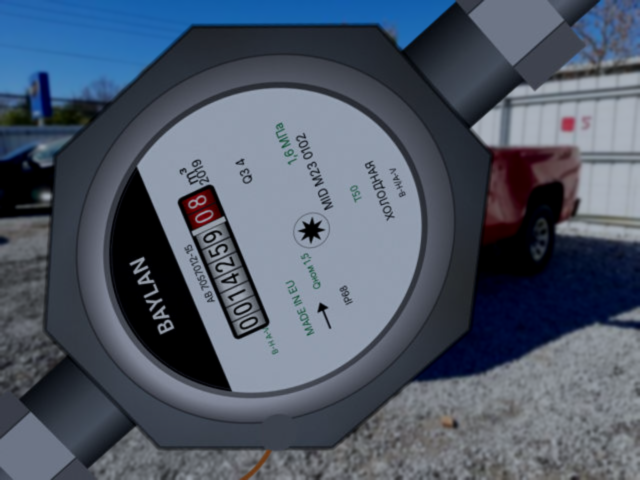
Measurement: 14259.08 m³
